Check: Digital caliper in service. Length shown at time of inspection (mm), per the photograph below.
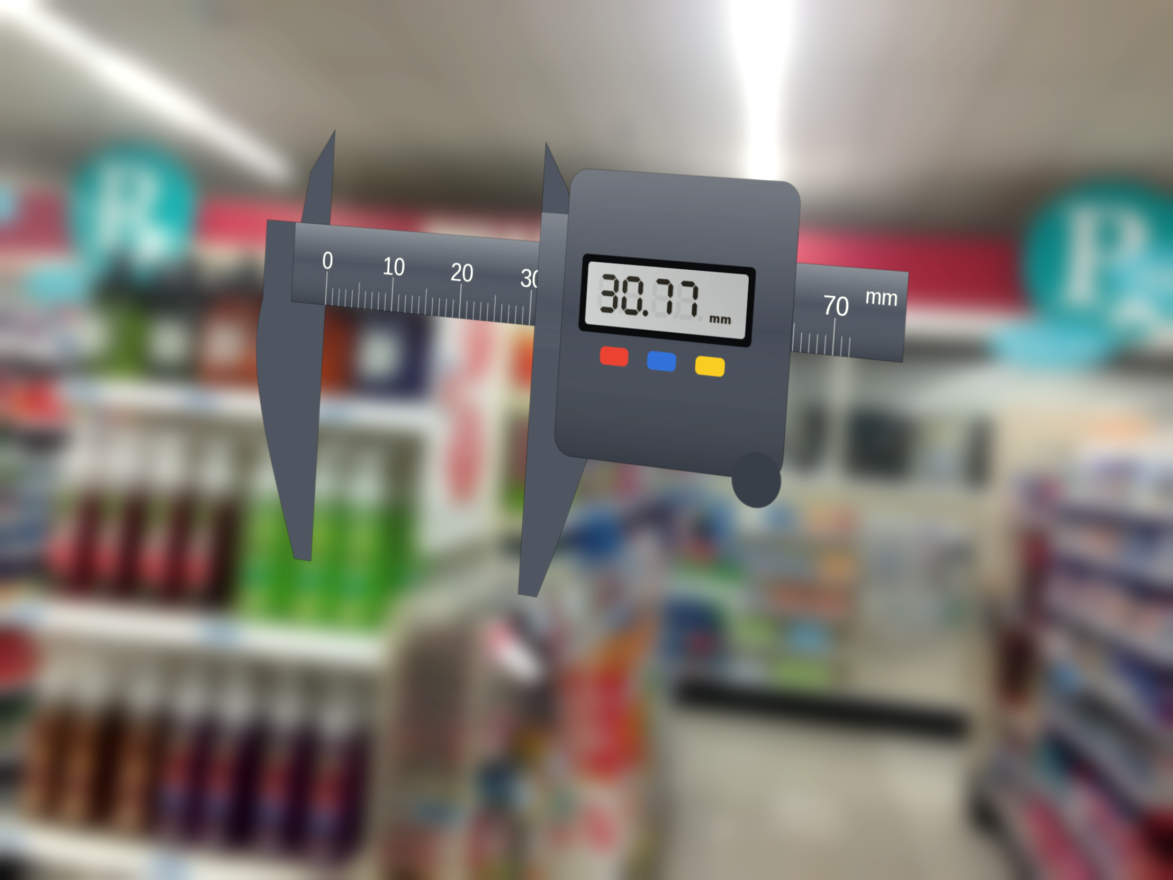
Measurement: 30.77 mm
